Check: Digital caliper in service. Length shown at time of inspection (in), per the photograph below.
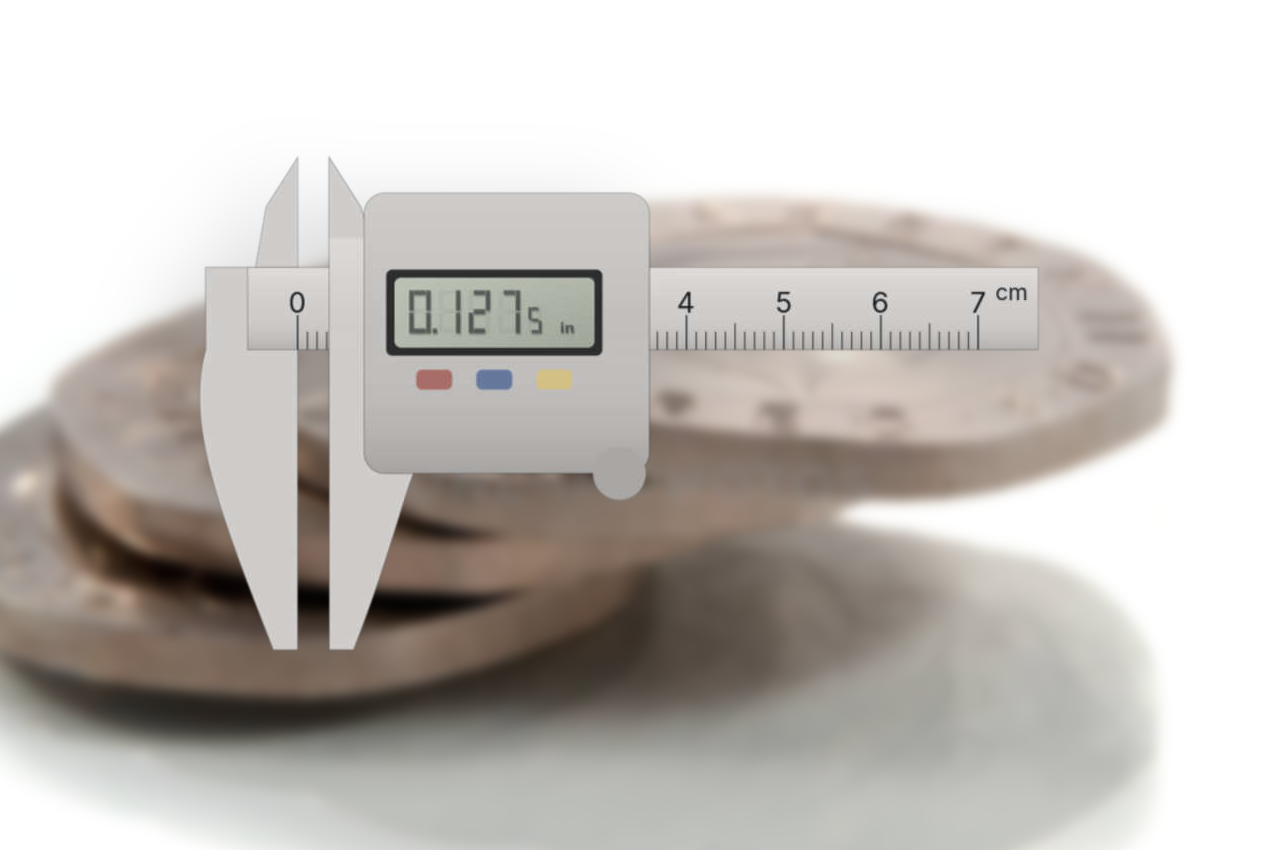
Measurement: 0.1275 in
